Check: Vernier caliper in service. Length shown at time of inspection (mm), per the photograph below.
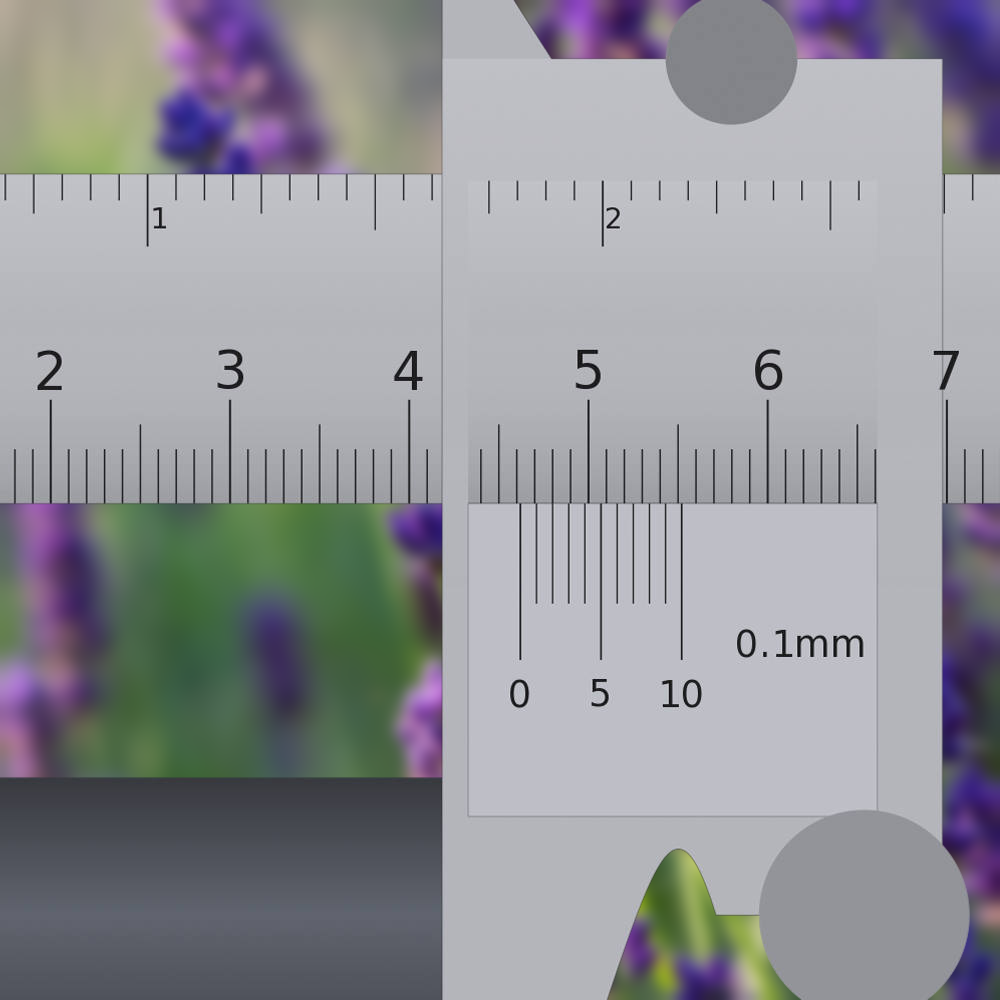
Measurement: 46.2 mm
